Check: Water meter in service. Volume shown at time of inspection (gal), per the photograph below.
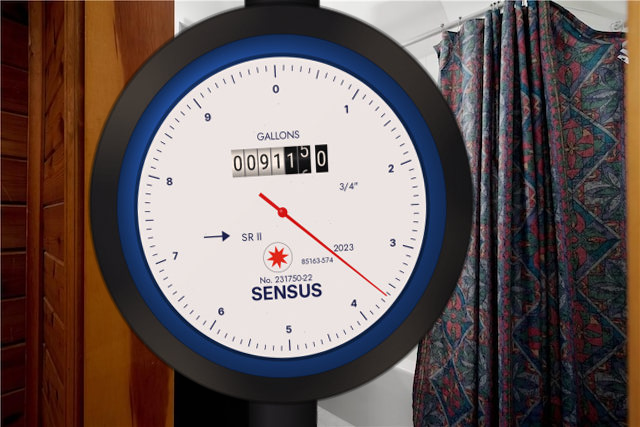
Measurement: 91153.6 gal
